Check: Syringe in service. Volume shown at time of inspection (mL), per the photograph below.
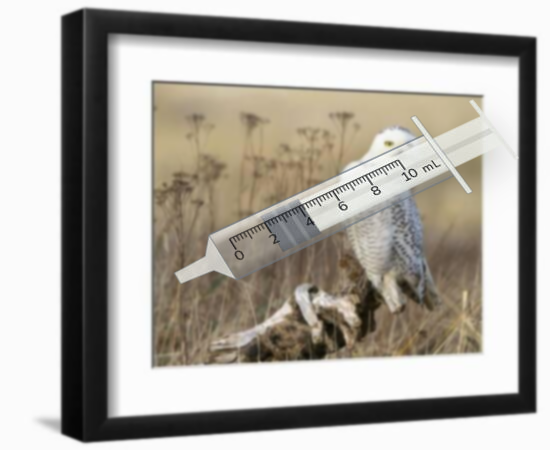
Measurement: 2 mL
